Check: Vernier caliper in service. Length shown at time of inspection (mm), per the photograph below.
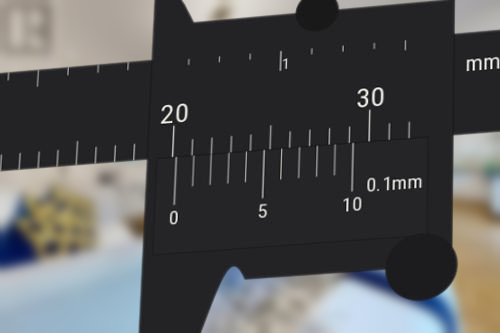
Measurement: 20.2 mm
